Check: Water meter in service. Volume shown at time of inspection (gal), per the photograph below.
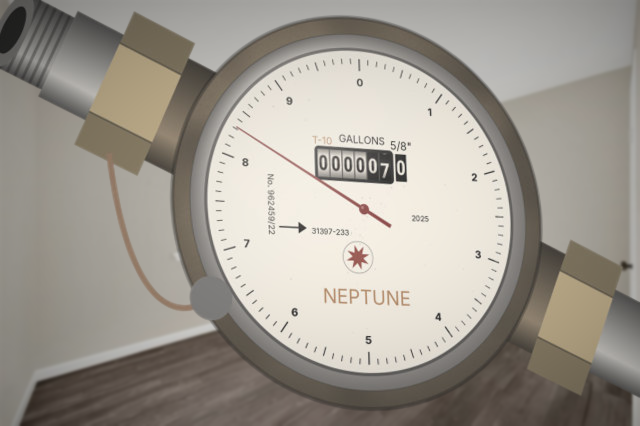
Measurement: 68.3 gal
